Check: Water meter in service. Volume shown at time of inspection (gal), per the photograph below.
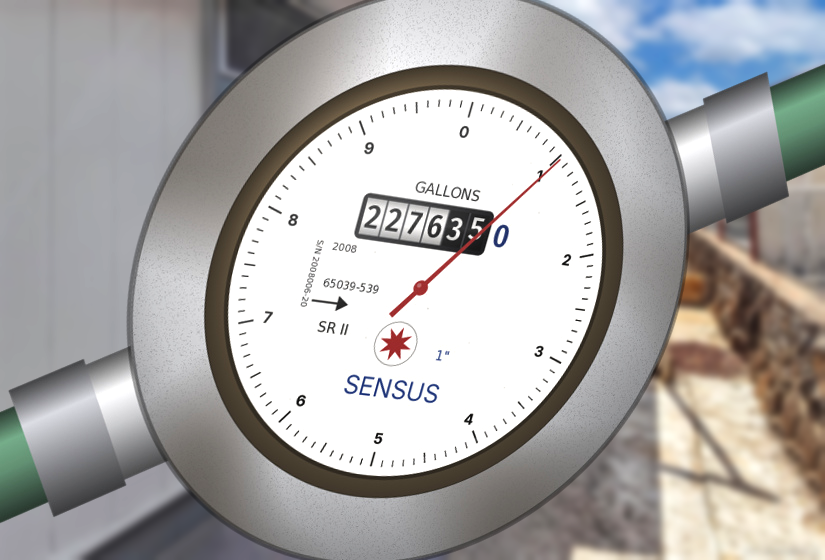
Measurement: 2276351.0 gal
